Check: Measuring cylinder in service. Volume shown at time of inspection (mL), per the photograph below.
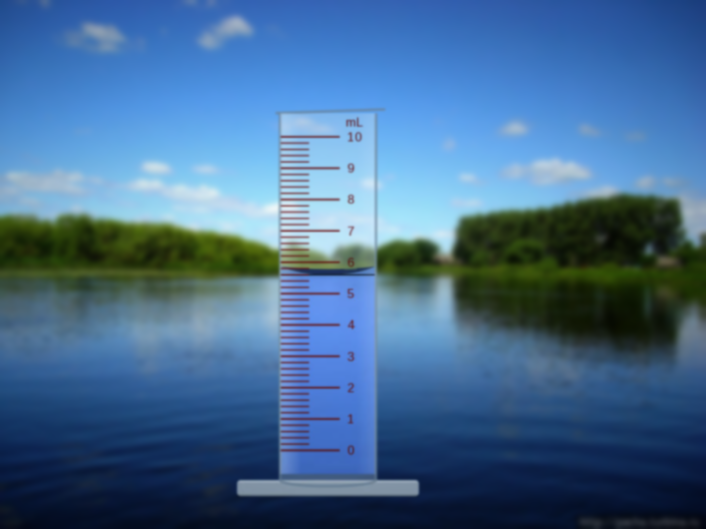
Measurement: 5.6 mL
